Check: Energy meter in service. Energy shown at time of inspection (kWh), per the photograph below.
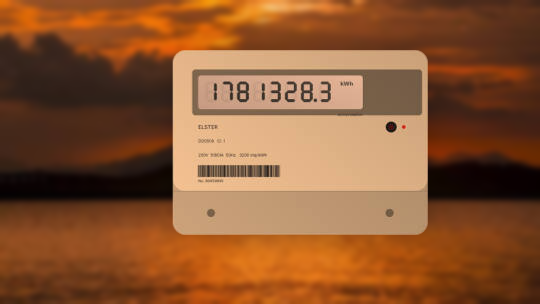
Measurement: 1781328.3 kWh
